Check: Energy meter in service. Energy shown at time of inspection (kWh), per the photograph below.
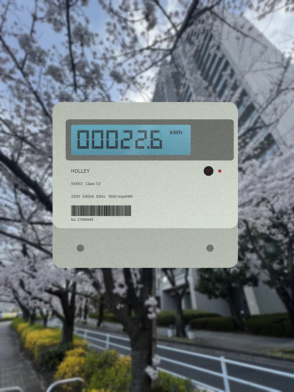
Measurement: 22.6 kWh
